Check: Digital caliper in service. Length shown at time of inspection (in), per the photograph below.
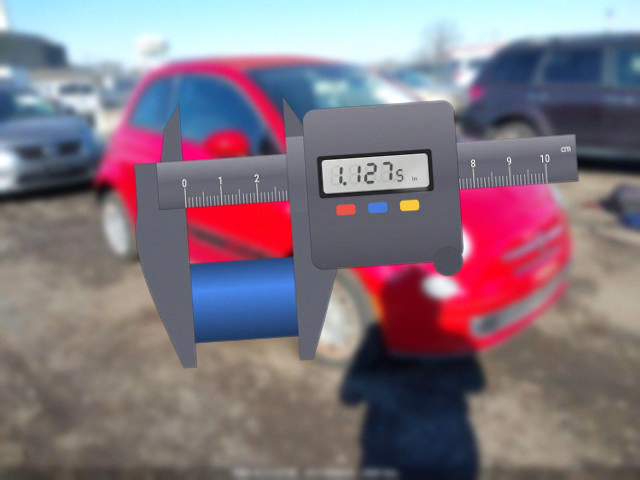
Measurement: 1.1275 in
